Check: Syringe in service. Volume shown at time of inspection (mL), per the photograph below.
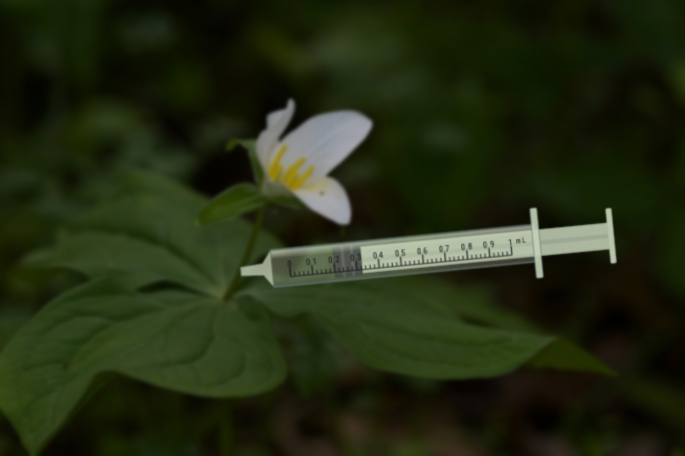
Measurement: 0.2 mL
